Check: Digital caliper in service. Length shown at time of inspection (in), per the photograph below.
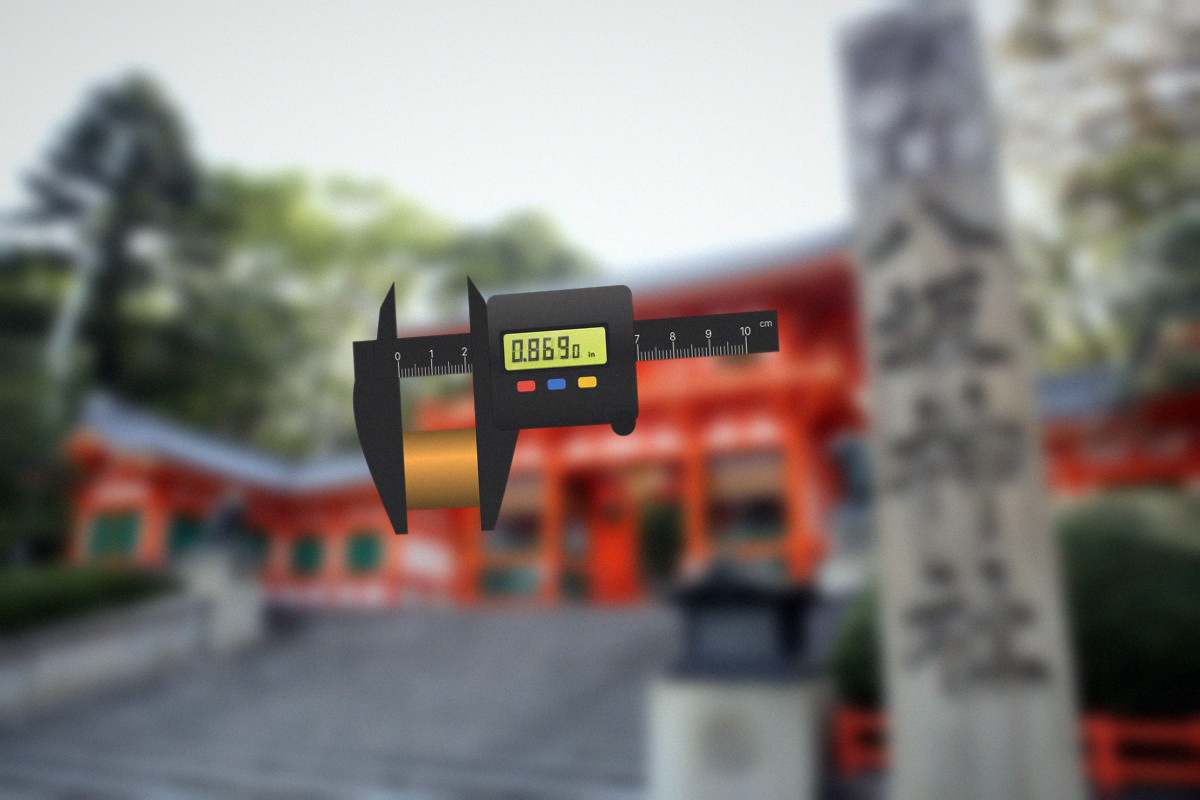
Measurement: 0.8690 in
